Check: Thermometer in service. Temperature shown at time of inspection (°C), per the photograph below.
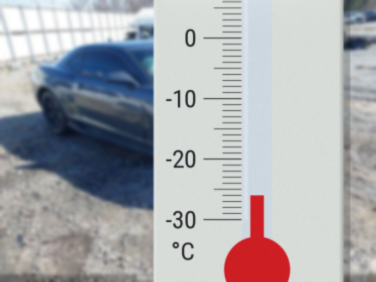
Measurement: -26 °C
